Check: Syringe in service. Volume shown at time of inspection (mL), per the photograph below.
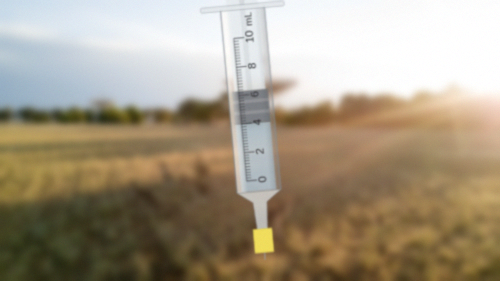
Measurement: 4 mL
